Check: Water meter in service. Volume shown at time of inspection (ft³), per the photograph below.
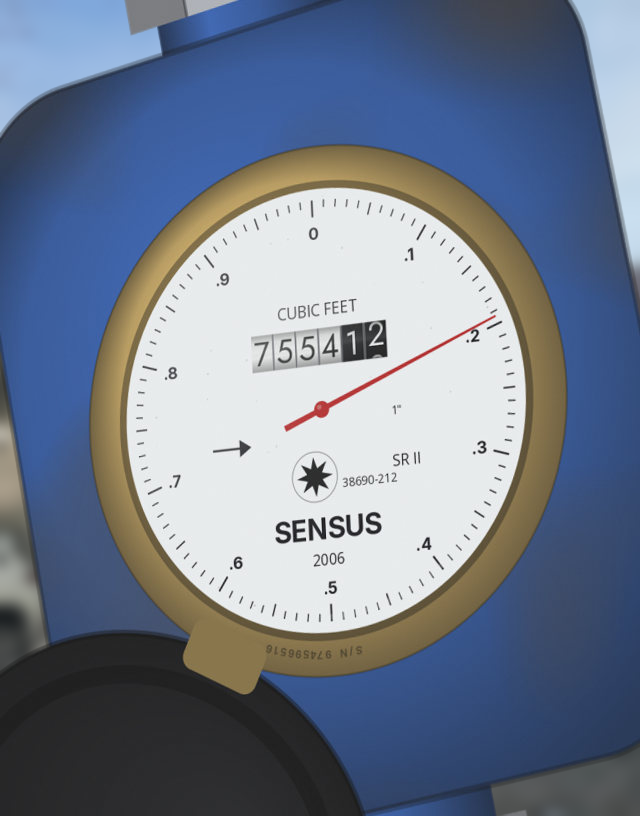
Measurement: 755412.19 ft³
